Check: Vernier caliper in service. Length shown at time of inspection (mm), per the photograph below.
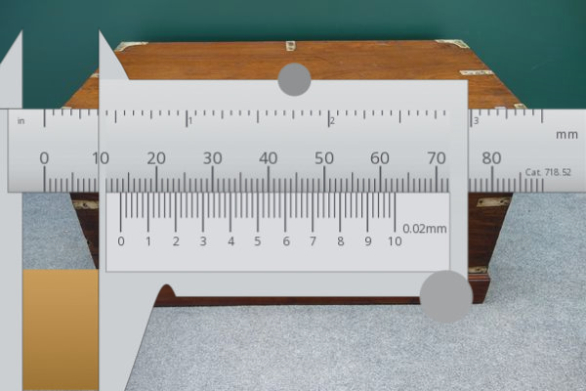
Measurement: 13.6 mm
